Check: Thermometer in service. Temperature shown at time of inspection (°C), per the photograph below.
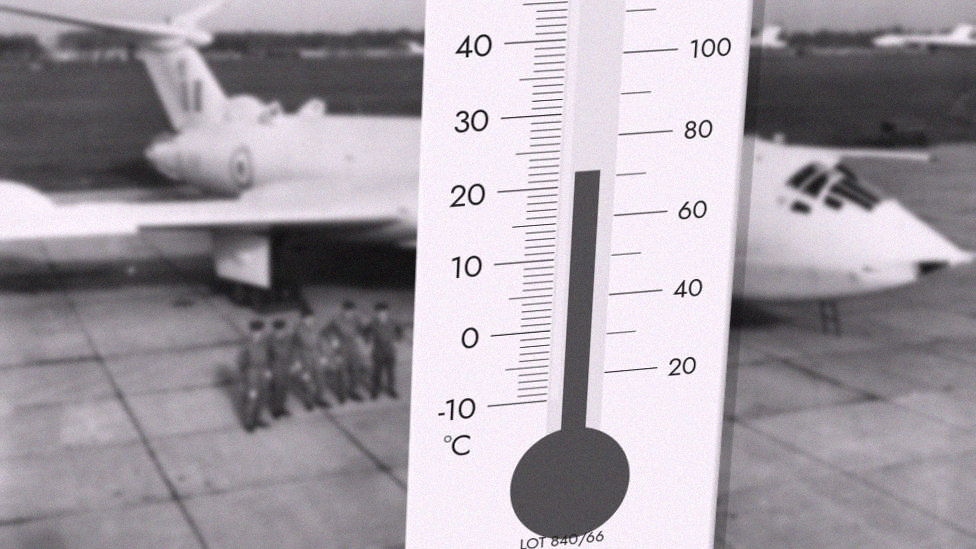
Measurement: 22 °C
